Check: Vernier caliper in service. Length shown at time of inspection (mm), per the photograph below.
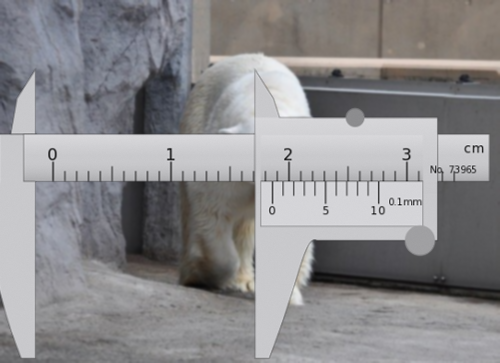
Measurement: 18.6 mm
